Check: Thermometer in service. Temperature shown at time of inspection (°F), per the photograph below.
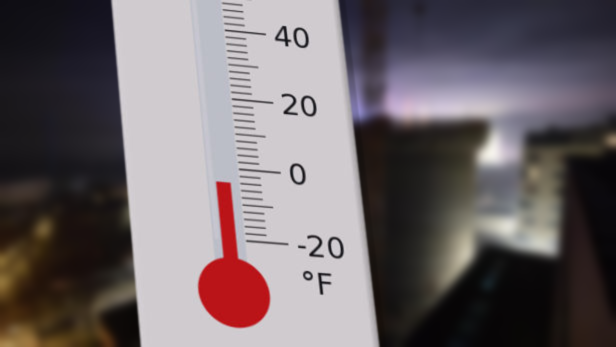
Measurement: -4 °F
